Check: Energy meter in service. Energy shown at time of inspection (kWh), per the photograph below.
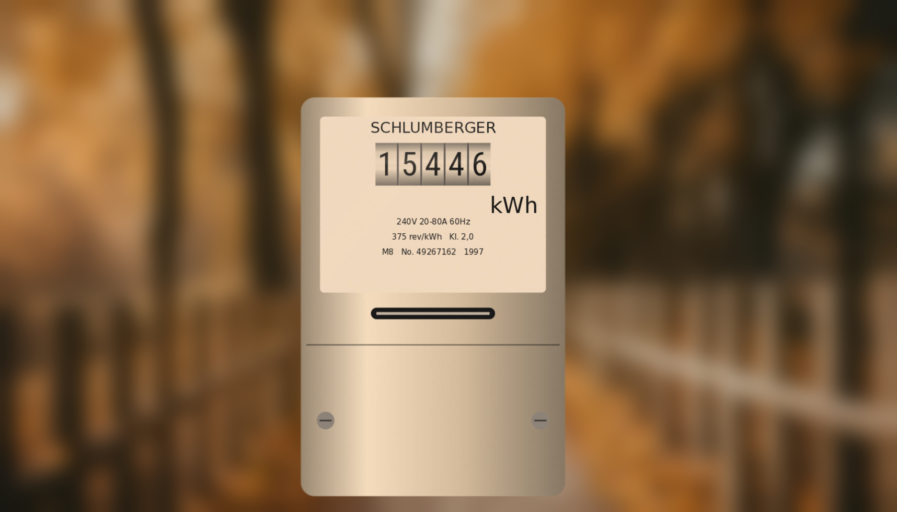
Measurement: 15446 kWh
